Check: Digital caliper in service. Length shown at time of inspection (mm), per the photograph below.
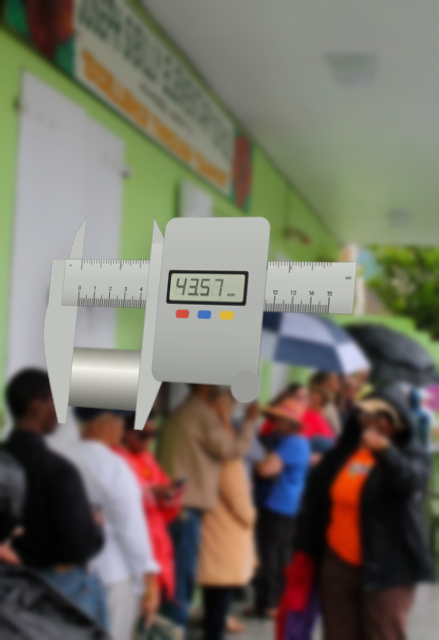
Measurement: 43.57 mm
